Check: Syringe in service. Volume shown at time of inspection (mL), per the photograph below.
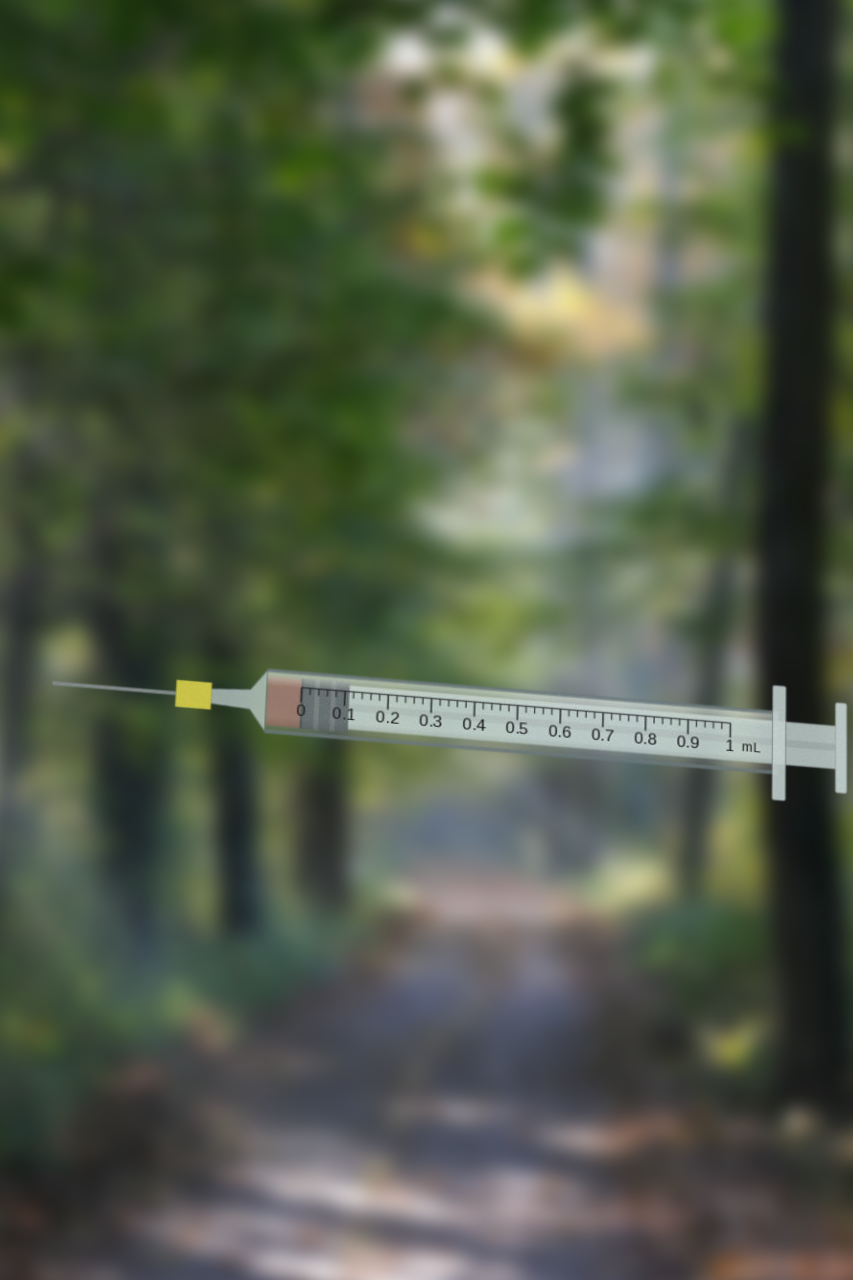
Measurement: 0 mL
